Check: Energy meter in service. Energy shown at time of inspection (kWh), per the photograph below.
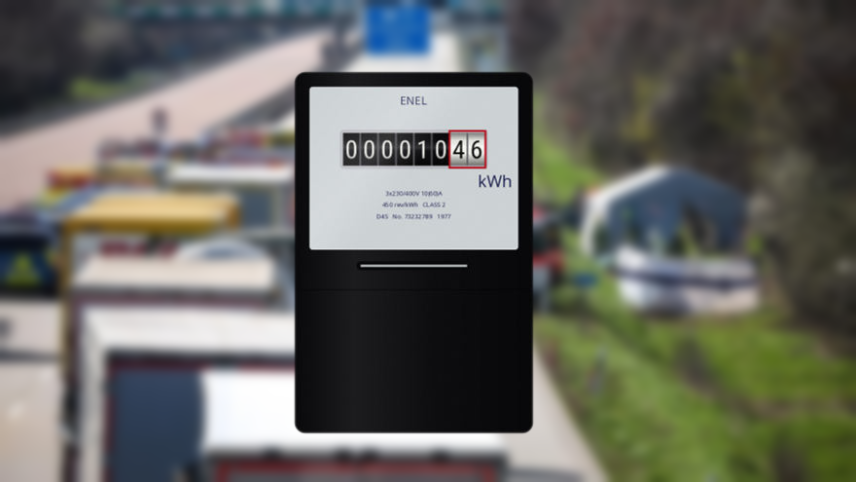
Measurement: 10.46 kWh
